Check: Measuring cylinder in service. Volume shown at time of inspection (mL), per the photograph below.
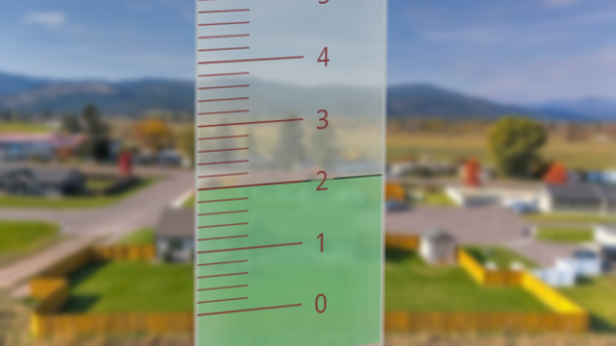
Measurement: 2 mL
